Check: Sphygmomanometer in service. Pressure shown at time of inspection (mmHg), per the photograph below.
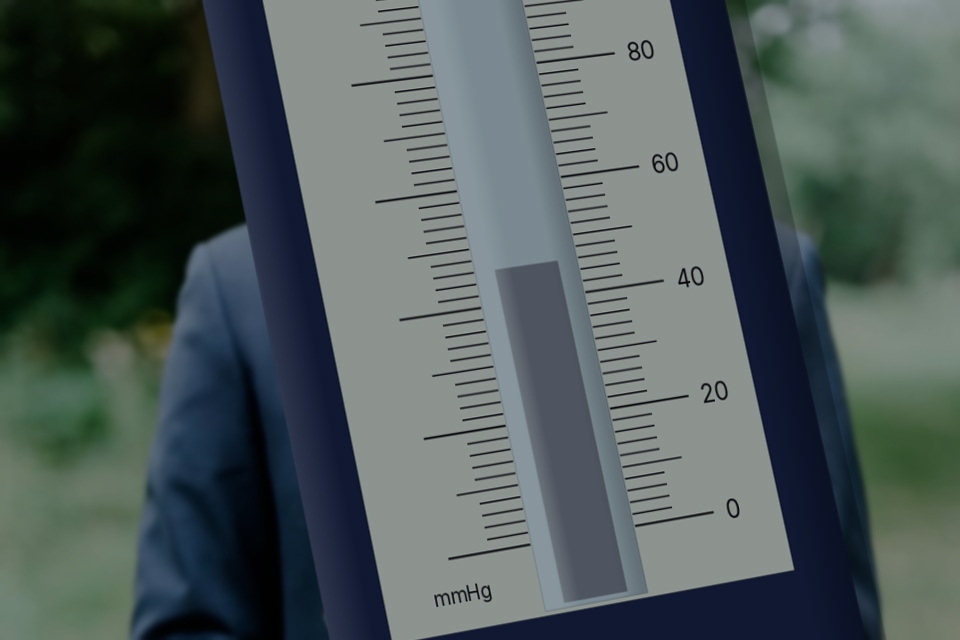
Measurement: 46 mmHg
